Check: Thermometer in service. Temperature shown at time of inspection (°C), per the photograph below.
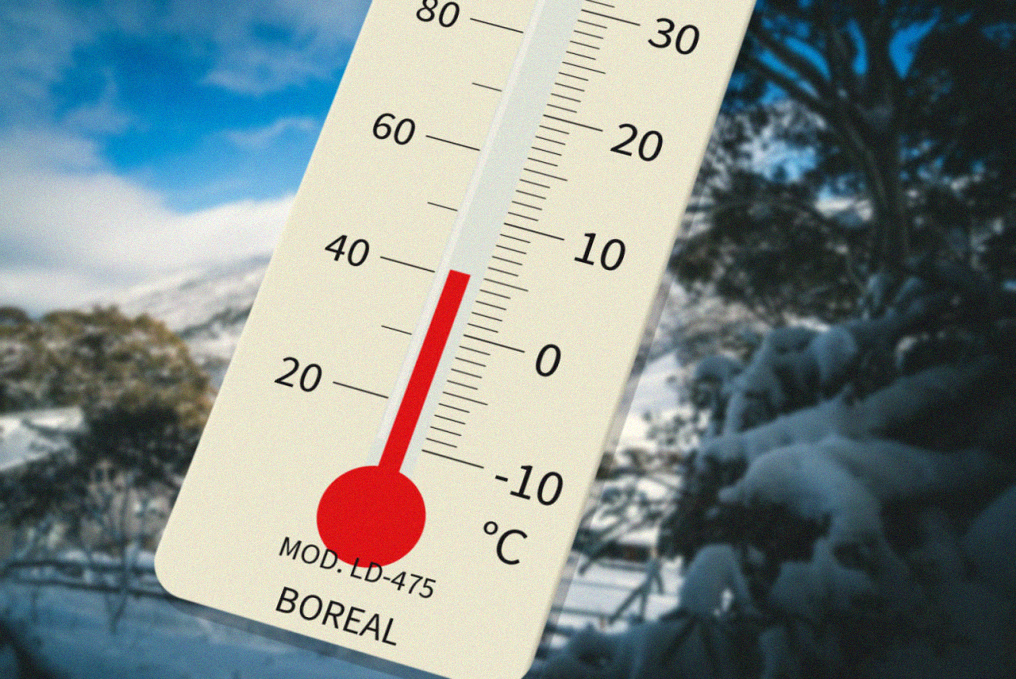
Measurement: 5 °C
